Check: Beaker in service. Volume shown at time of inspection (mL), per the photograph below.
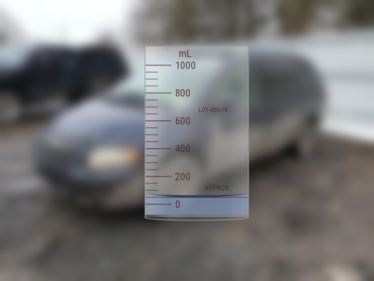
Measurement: 50 mL
